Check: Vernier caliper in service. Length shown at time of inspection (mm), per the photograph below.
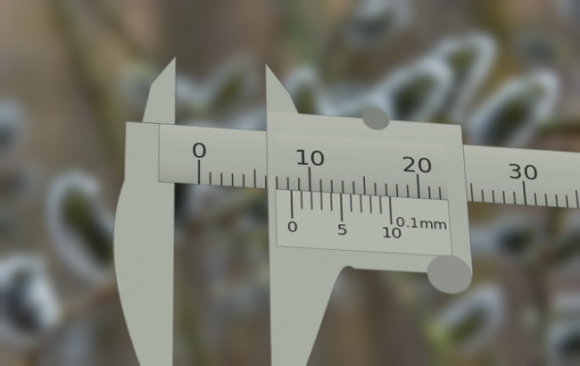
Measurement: 8.3 mm
